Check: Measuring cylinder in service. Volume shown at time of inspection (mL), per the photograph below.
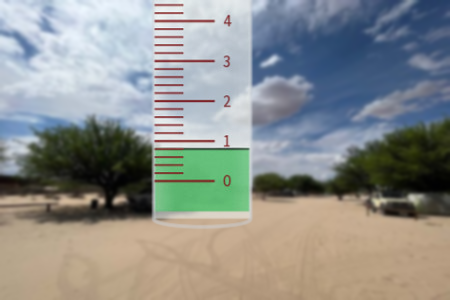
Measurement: 0.8 mL
